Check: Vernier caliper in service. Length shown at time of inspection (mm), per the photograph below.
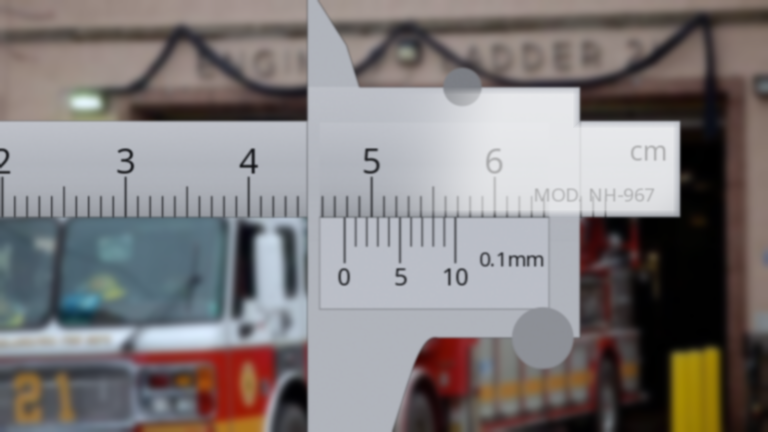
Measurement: 47.8 mm
